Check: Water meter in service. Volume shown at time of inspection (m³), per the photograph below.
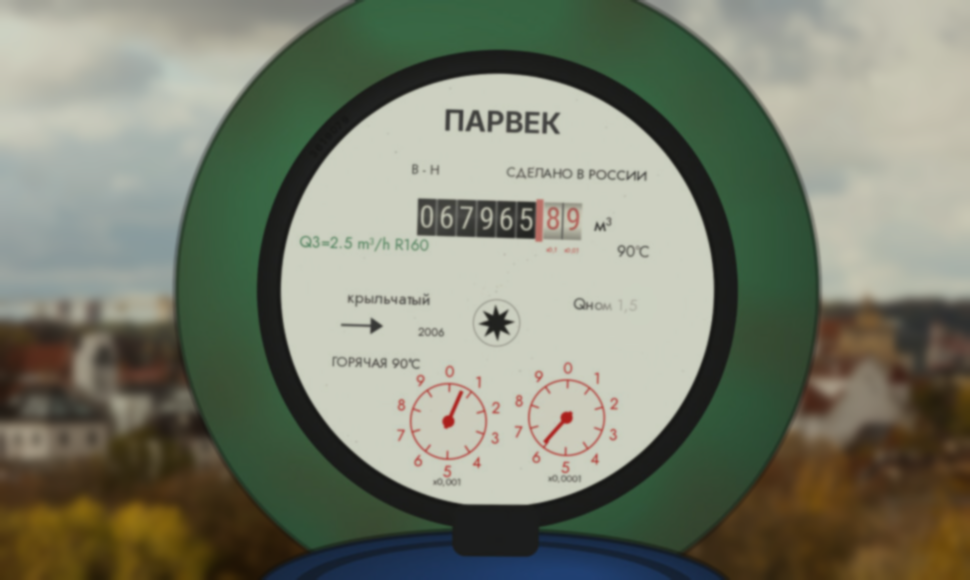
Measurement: 67965.8906 m³
